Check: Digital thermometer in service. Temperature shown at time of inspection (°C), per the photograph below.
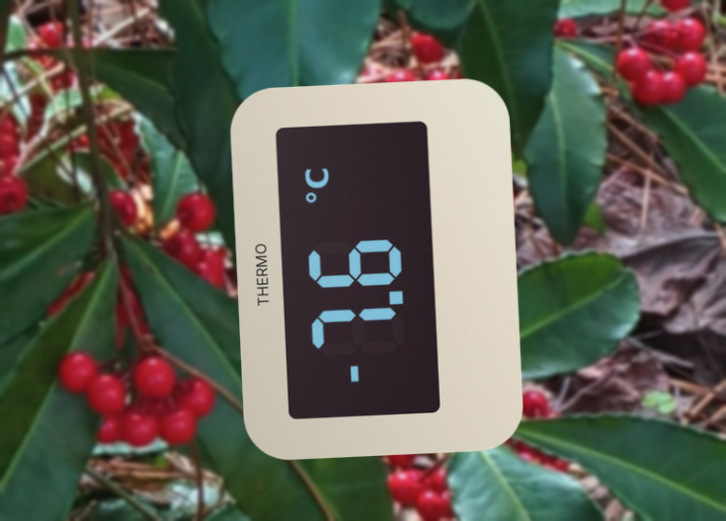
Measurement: -7.6 °C
